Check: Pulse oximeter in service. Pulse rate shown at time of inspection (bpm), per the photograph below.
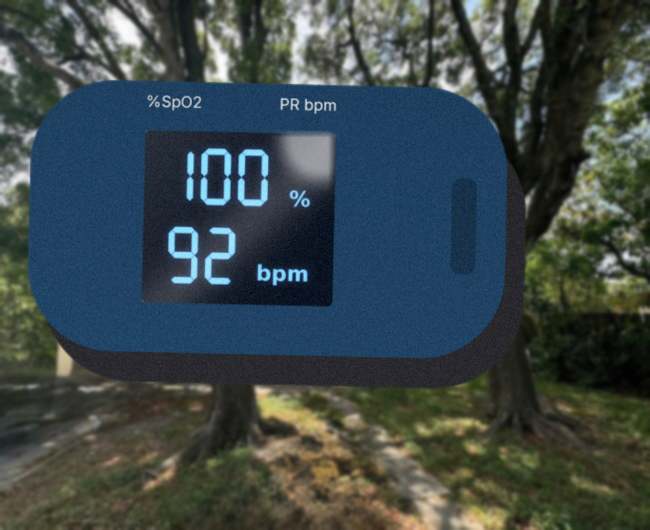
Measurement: 92 bpm
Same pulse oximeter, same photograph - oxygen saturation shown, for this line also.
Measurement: 100 %
